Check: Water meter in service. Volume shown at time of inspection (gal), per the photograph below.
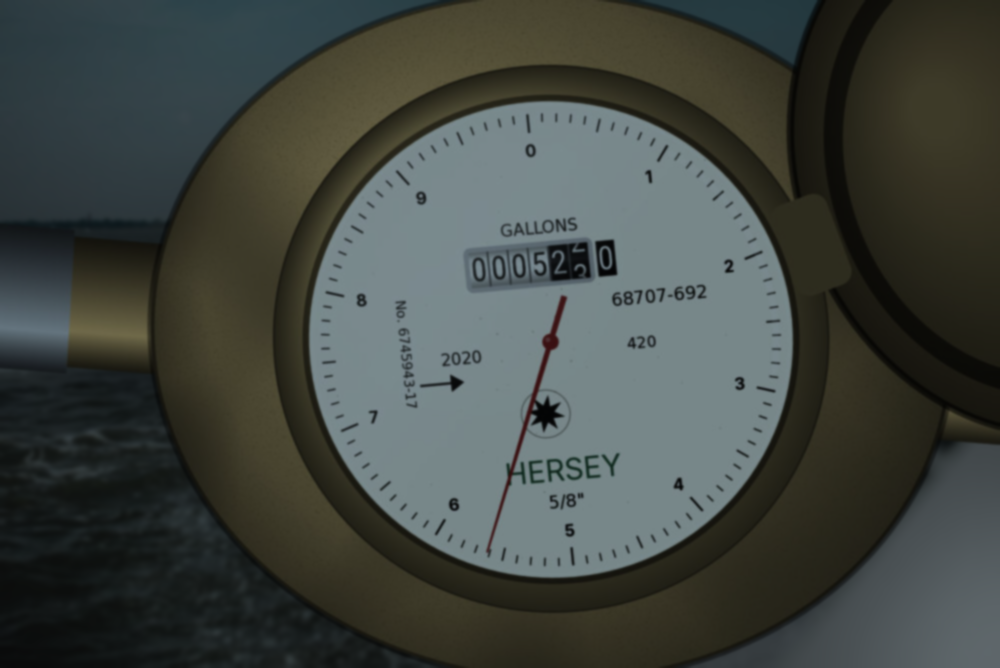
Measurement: 5225.6 gal
